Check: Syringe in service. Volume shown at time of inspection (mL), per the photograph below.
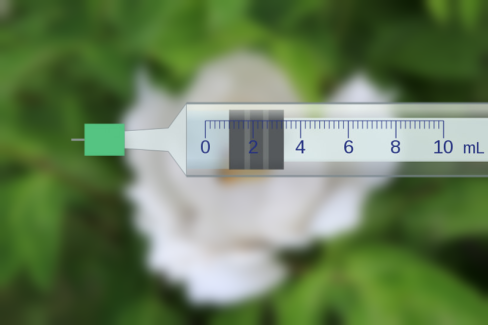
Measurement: 1 mL
